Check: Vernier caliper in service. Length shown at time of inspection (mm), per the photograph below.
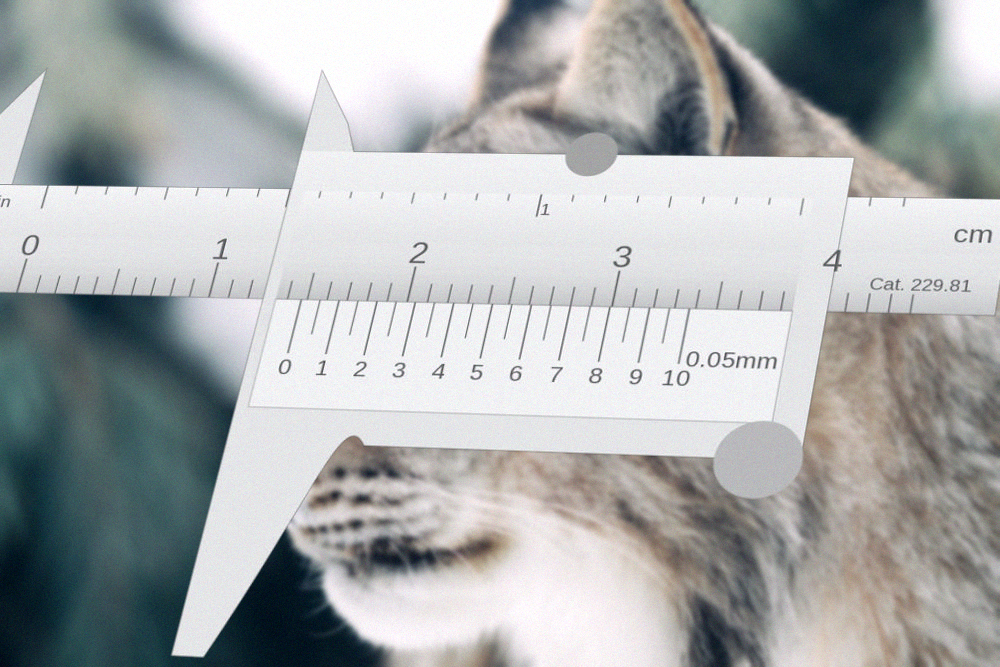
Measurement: 14.7 mm
